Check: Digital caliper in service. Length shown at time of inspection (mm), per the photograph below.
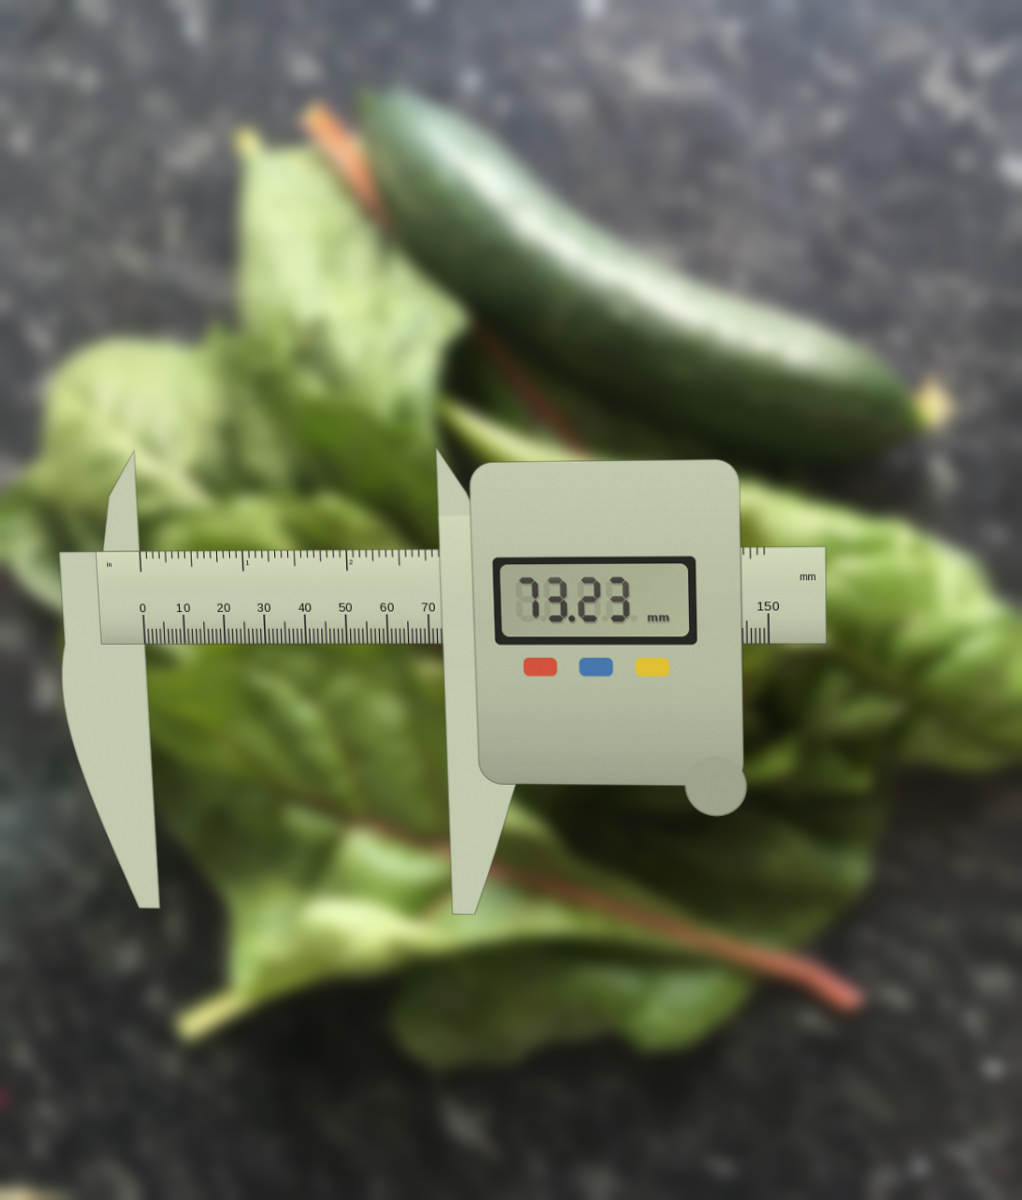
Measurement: 73.23 mm
